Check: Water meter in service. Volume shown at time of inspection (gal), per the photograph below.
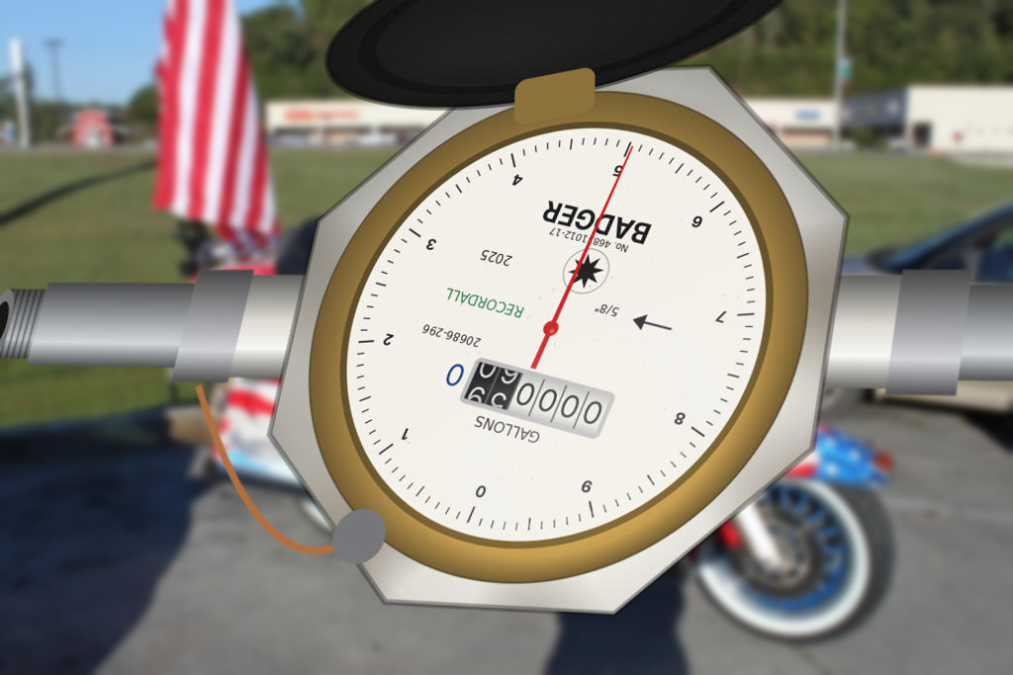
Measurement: 595.0 gal
